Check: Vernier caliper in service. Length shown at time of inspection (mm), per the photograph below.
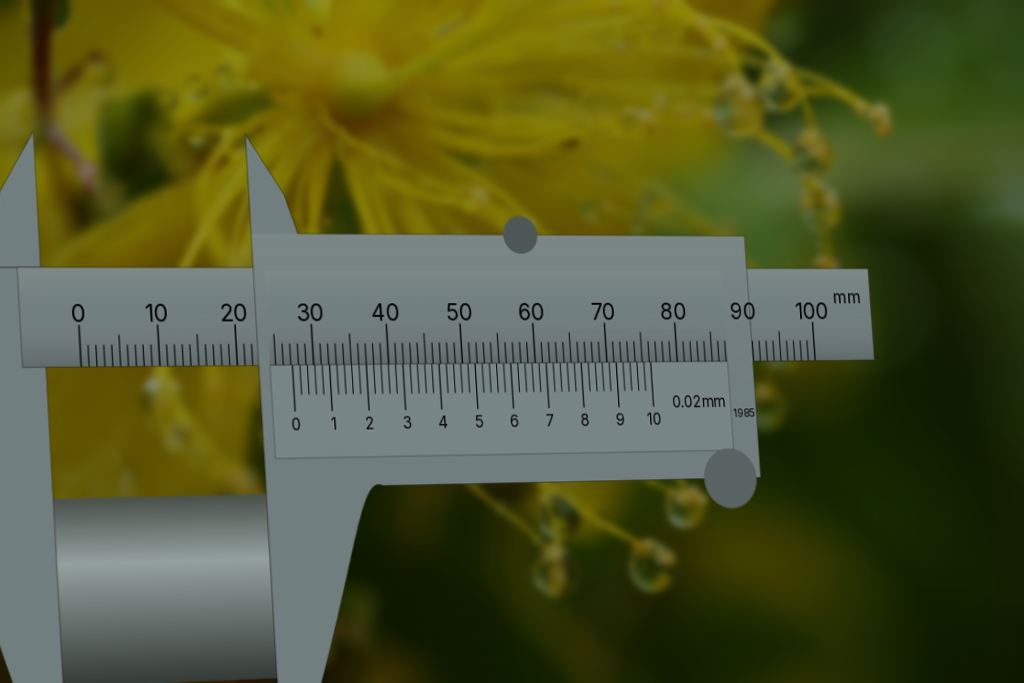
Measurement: 27.2 mm
